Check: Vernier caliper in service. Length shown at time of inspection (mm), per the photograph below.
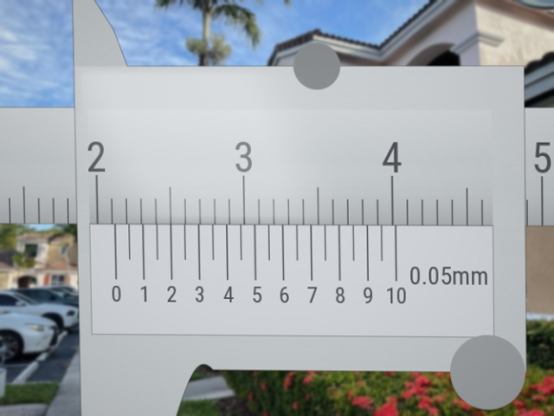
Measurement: 21.2 mm
